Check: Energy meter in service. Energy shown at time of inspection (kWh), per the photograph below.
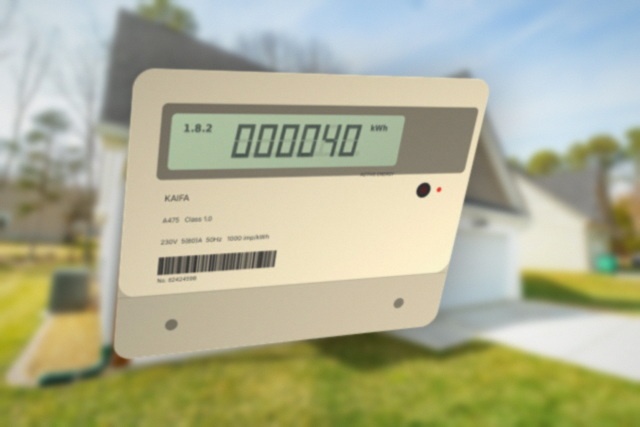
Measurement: 40 kWh
